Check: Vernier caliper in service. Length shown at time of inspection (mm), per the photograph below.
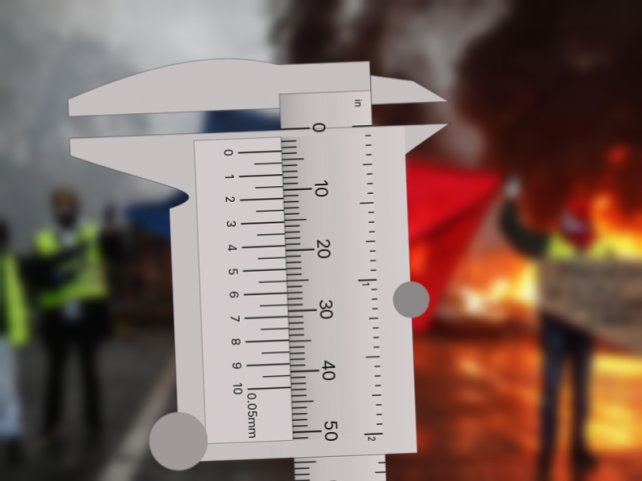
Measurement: 3.6 mm
